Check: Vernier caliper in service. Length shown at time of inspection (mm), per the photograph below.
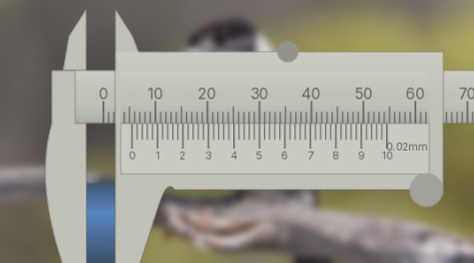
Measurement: 5.5 mm
